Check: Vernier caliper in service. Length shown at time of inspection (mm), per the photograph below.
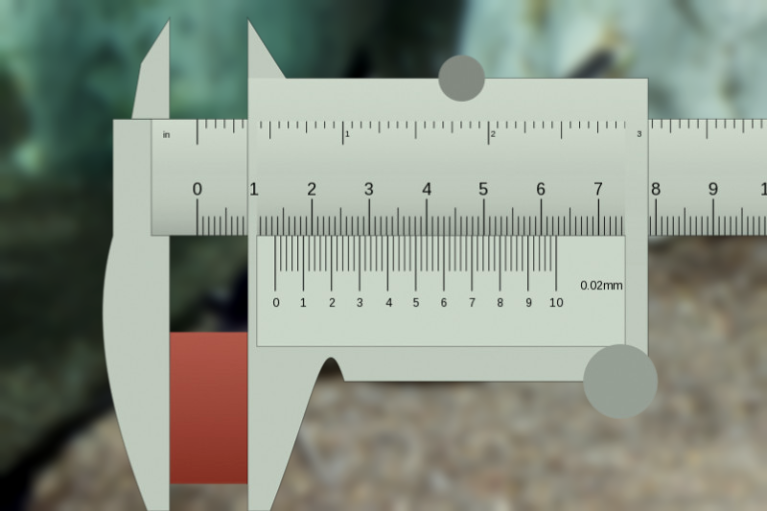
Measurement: 13.6 mm
